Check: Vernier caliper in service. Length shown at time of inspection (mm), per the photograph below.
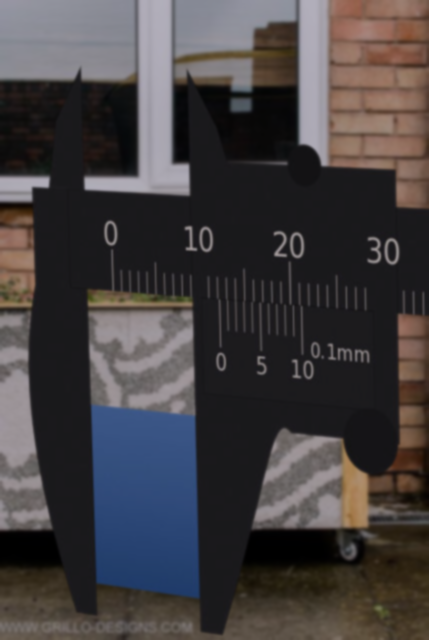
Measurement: 12.2 mm
